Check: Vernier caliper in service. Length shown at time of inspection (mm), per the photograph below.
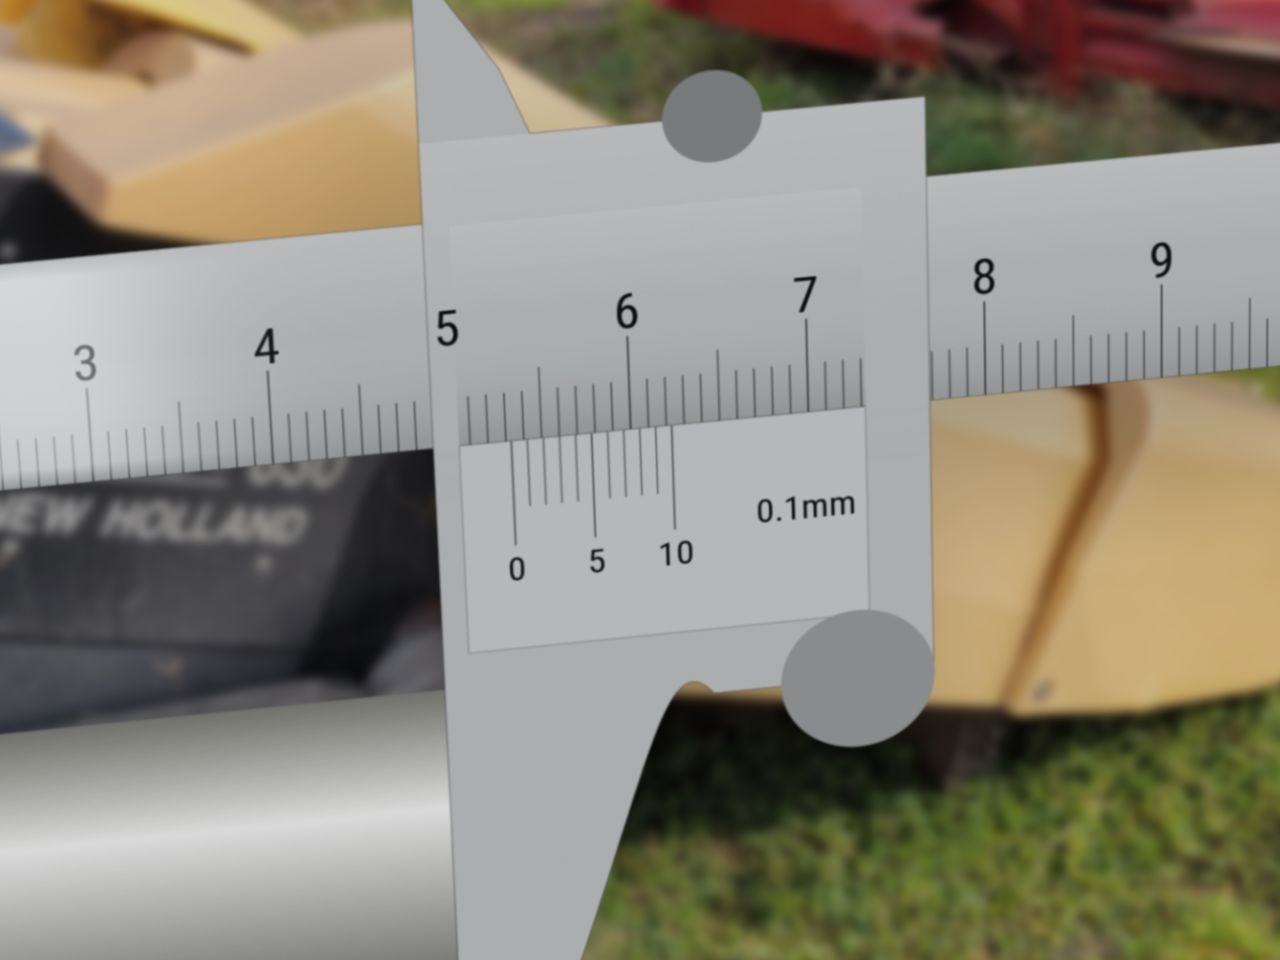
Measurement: 53.3 mm
